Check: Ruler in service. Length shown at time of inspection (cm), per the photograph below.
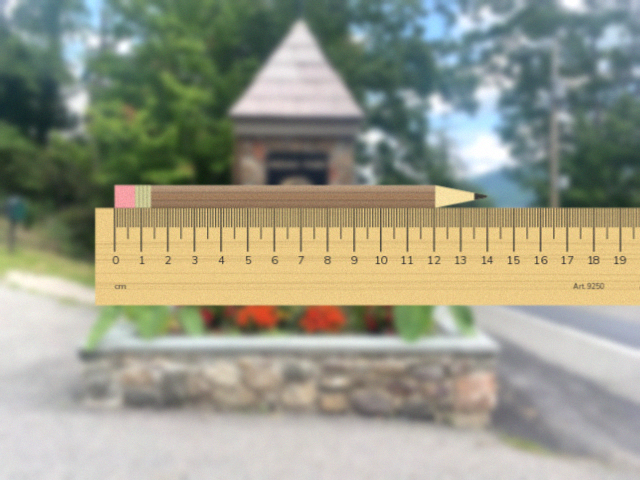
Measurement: 14 cm
